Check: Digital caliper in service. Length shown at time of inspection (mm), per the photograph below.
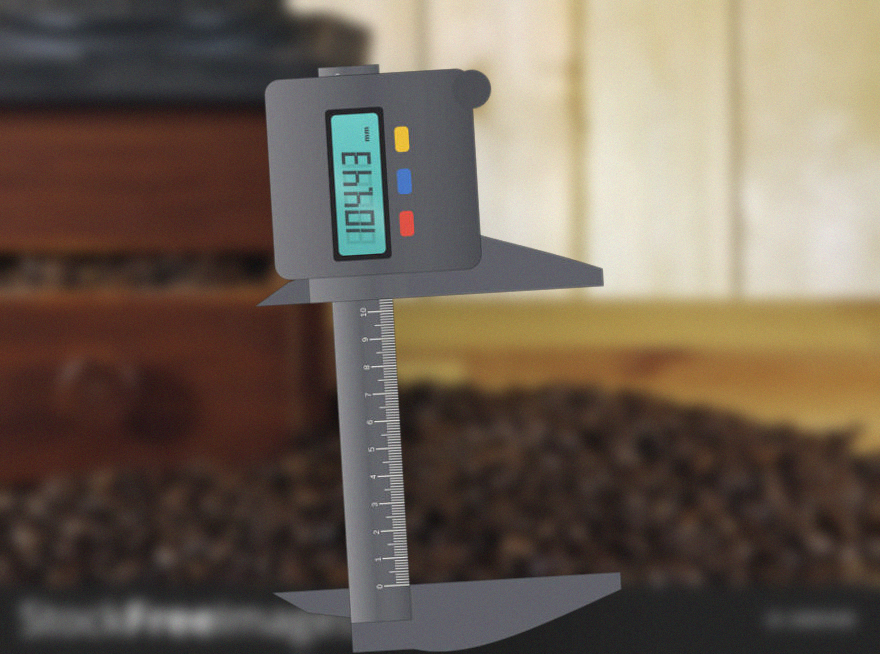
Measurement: 104.43 mm
